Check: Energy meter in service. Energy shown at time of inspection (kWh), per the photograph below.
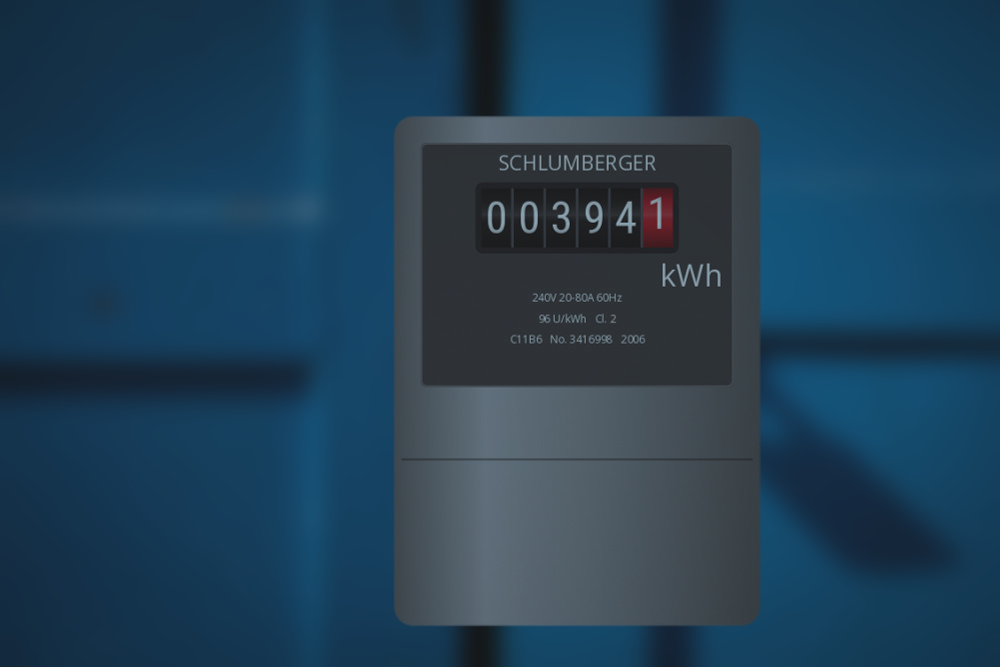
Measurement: 394.1 kWh
